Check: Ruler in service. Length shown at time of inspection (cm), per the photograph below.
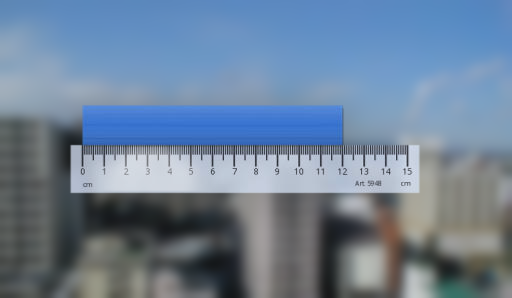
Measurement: 12 cm
